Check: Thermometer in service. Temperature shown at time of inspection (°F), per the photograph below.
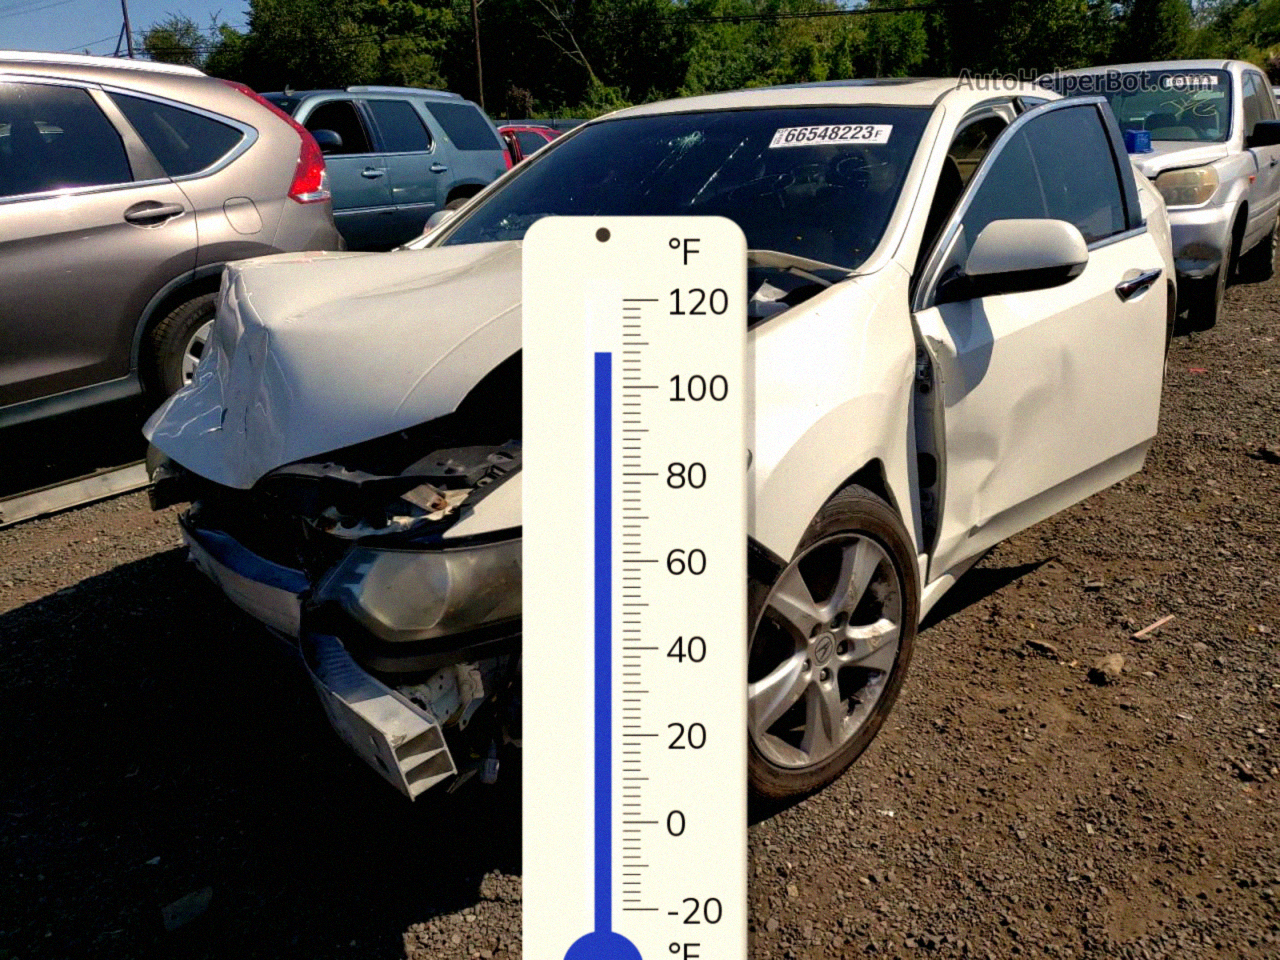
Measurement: 108 °F
